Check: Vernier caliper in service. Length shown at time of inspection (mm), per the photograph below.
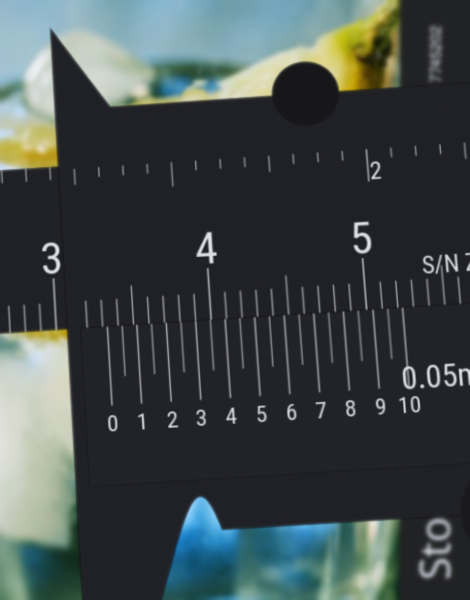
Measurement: 33.3 mm
